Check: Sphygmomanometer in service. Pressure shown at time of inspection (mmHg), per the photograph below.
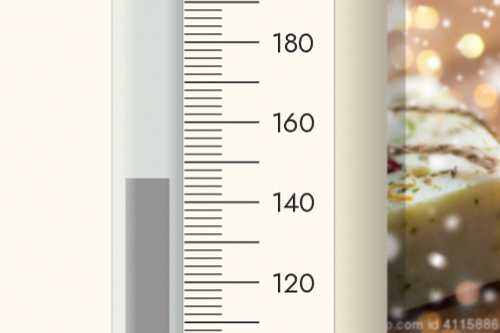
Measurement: 146 mmHg
